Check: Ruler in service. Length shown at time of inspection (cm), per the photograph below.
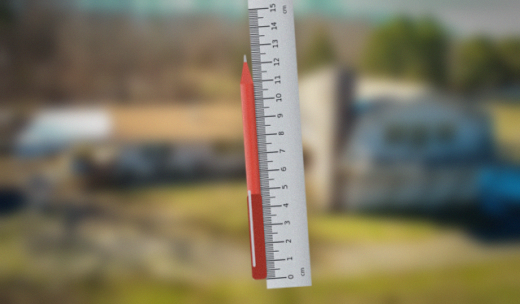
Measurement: 12.5 cm
